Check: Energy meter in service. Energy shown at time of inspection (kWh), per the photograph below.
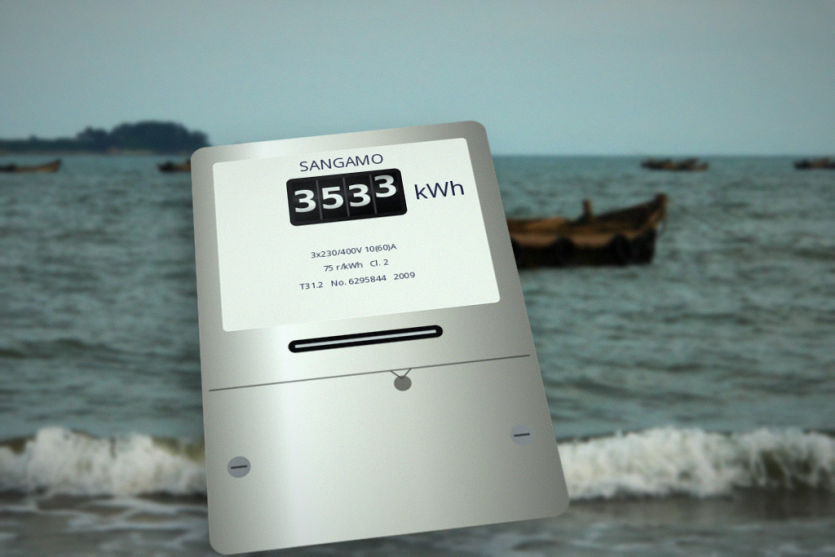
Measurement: 3533 kWh
